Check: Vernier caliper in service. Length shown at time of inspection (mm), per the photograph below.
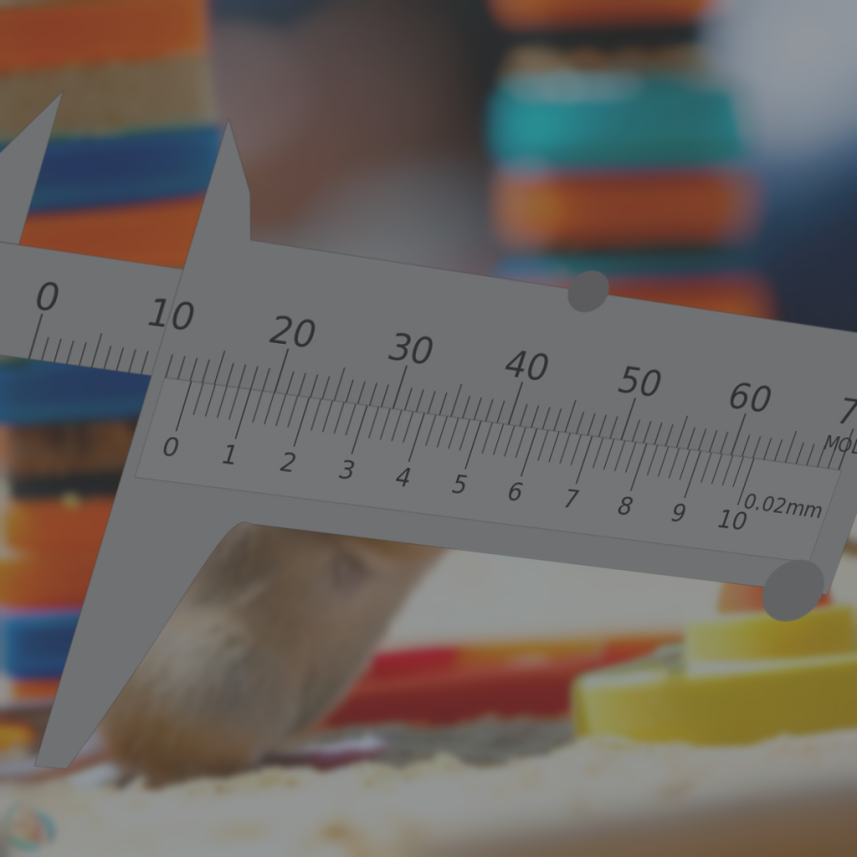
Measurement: 13.1 mm
